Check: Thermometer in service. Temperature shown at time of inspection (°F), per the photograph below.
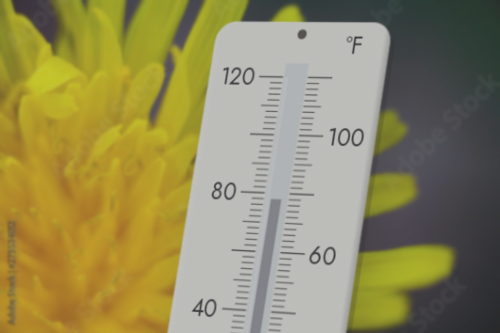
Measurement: 78 °F
